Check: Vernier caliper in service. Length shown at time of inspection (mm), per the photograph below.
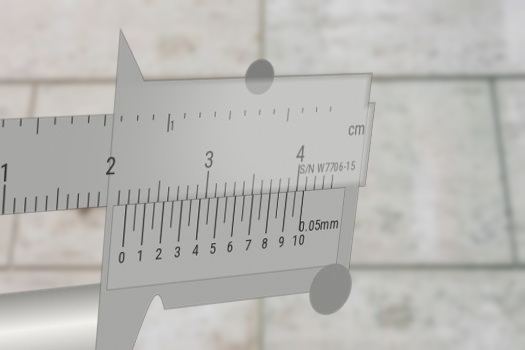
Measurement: 21.8 mm
